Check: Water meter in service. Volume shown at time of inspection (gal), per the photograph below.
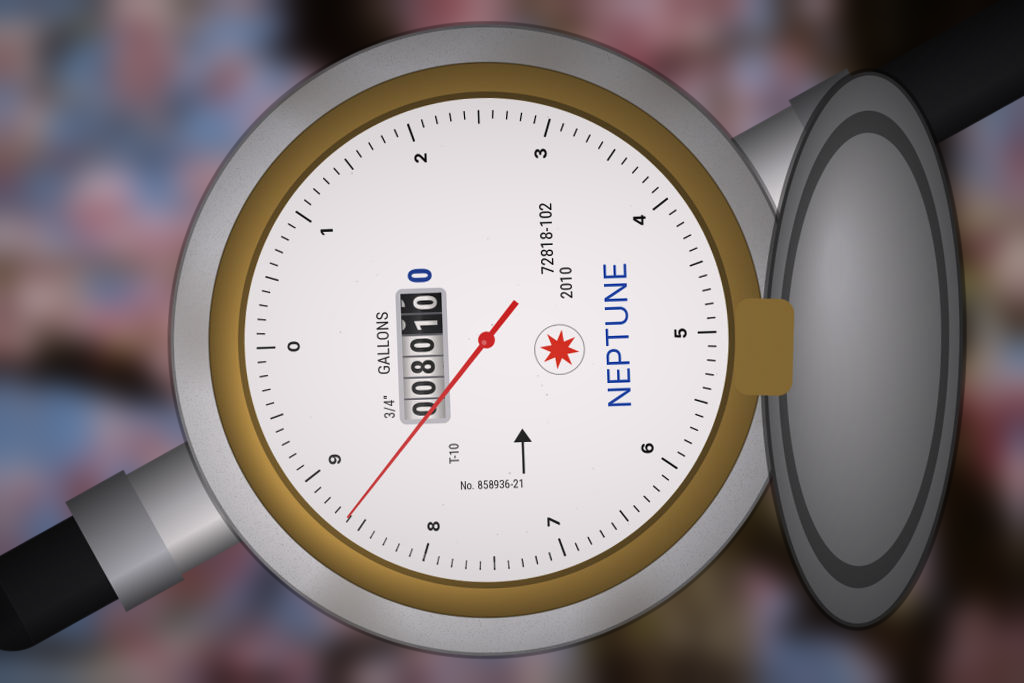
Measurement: 80098.6 gal
